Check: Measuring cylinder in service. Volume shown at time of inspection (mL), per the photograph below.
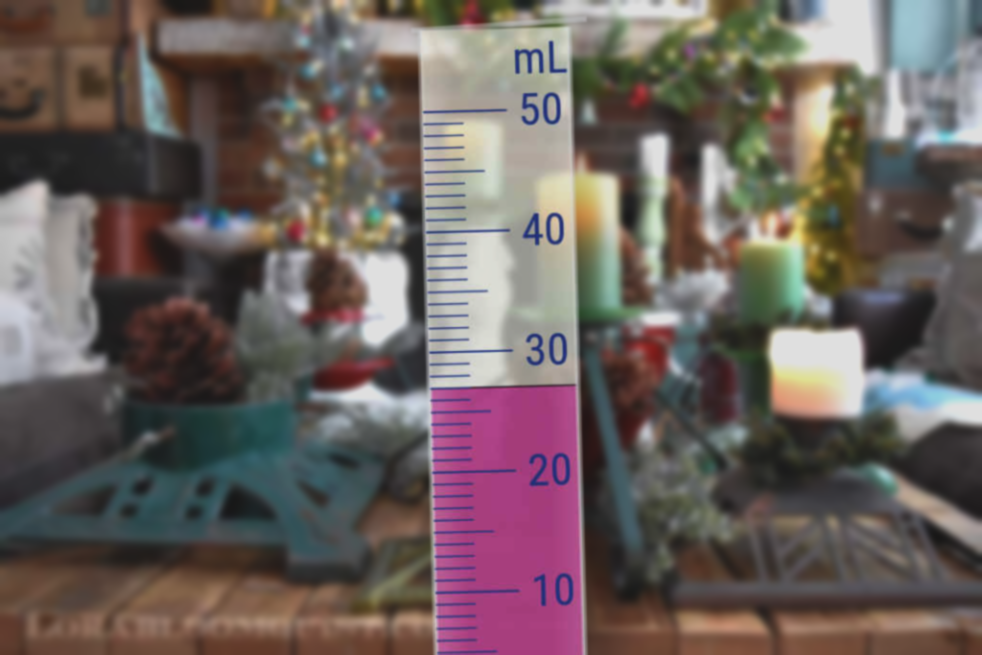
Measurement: 27 mL
